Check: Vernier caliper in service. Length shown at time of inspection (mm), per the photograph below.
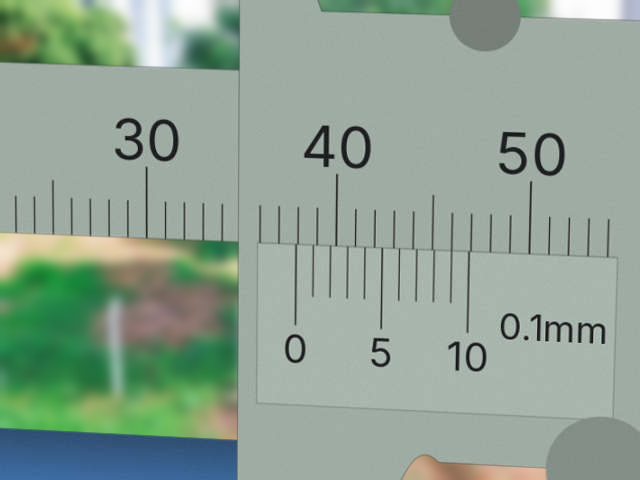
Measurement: 37.9 mm
